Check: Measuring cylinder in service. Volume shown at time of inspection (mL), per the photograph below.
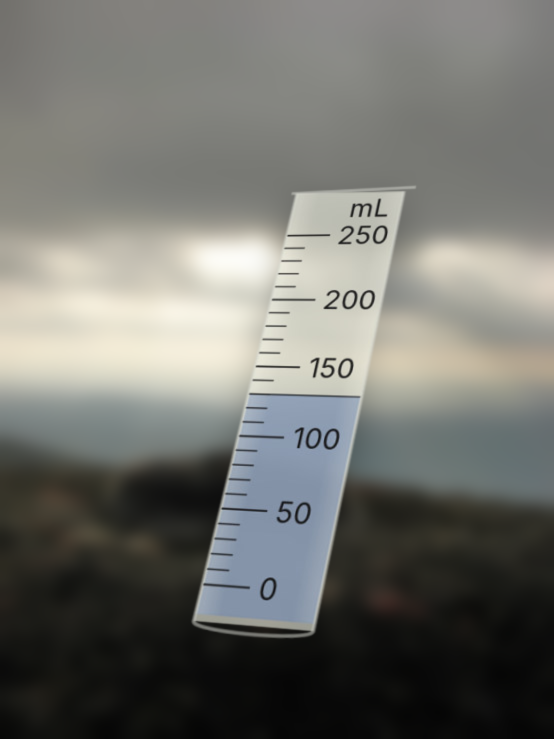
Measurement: 130 mL
